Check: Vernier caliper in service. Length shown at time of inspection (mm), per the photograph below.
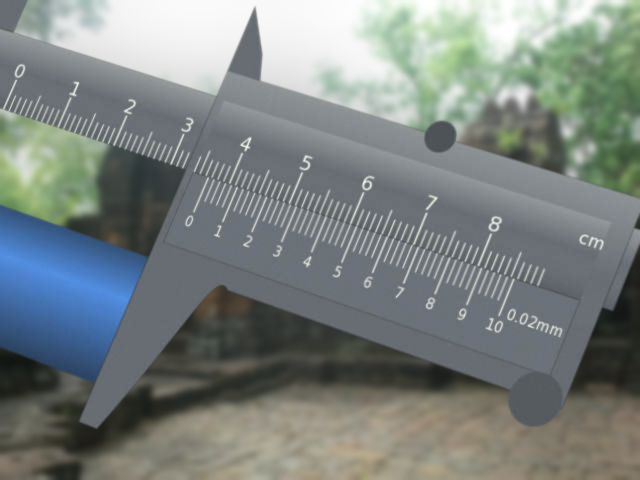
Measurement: 36.5 mm
